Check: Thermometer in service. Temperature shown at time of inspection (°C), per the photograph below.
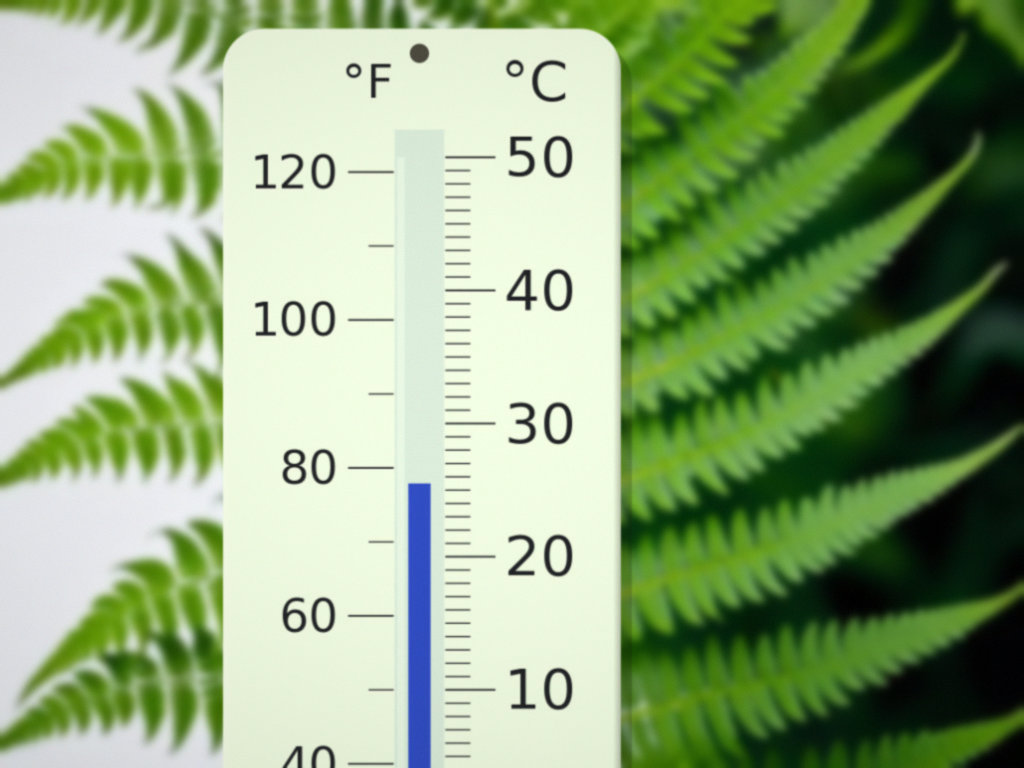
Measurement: 25.5 °C
